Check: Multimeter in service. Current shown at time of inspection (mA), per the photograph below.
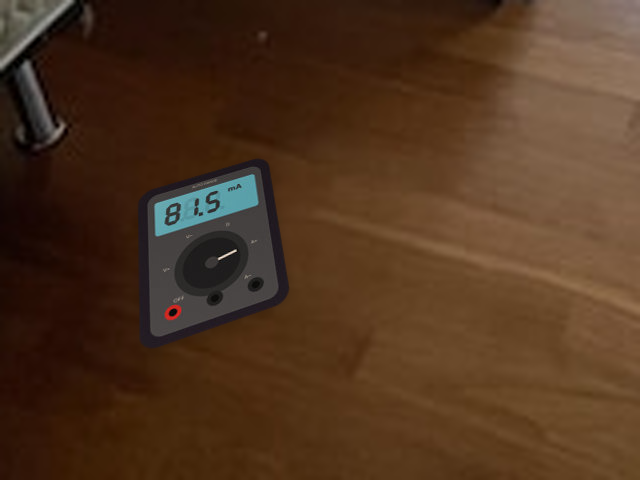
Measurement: 81.5 mA
